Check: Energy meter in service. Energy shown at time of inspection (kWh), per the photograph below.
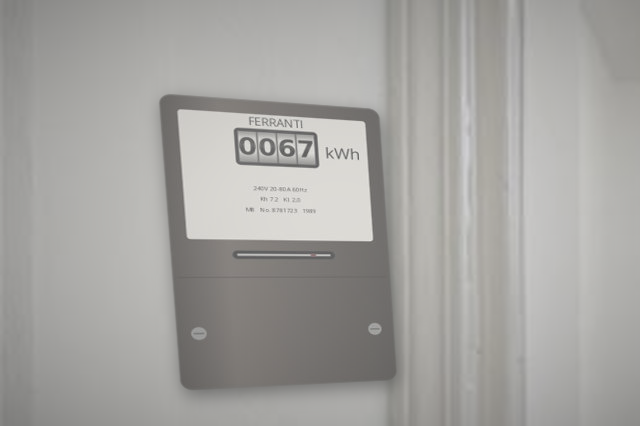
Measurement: 67 kWh
